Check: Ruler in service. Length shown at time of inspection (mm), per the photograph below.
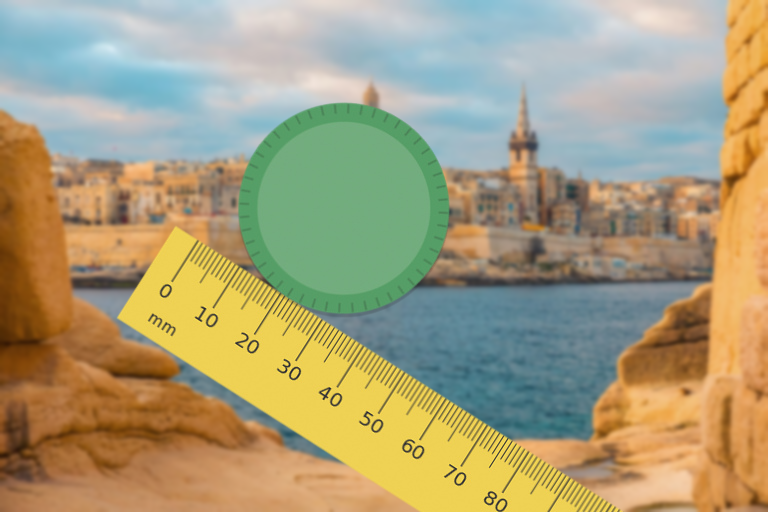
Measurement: 43 mm
